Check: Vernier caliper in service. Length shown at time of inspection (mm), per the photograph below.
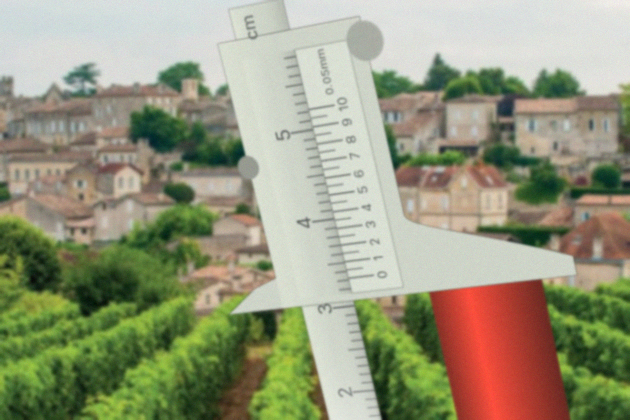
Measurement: 33.2 mm
